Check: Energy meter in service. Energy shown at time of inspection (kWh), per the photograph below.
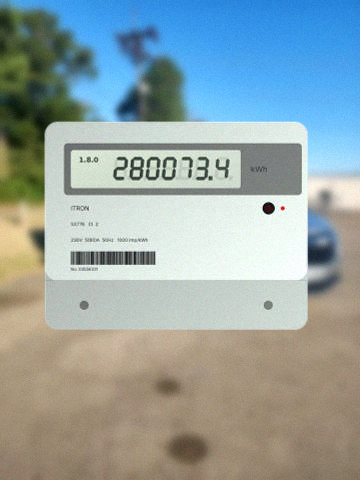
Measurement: 280073.4 kWh
